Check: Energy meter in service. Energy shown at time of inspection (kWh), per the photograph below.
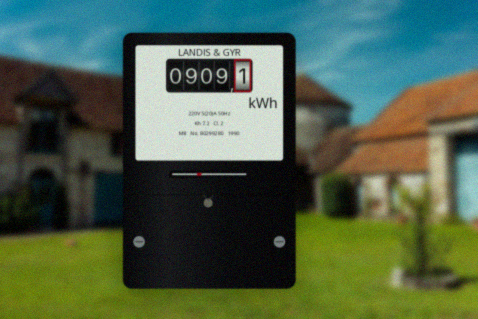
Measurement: 909.1 kWh
